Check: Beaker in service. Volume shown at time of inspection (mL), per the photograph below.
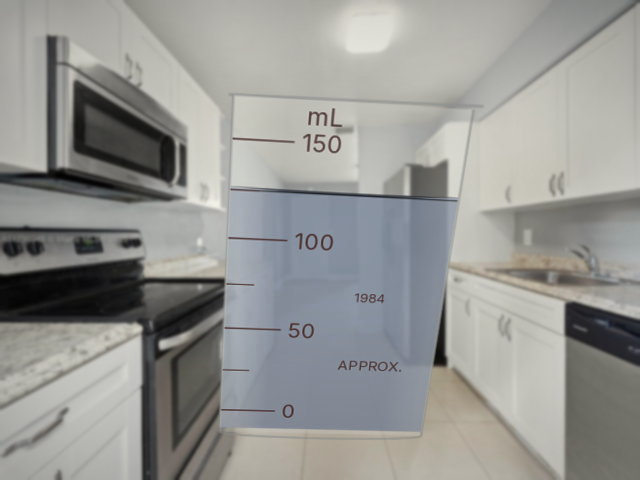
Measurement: 125 mL
